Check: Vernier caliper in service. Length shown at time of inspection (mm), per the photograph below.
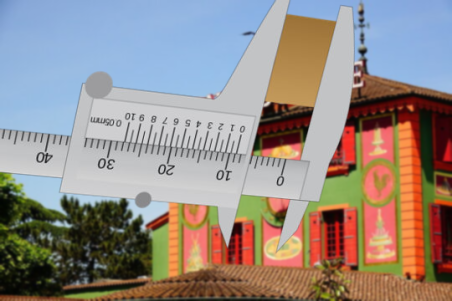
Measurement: 8.8 mm
